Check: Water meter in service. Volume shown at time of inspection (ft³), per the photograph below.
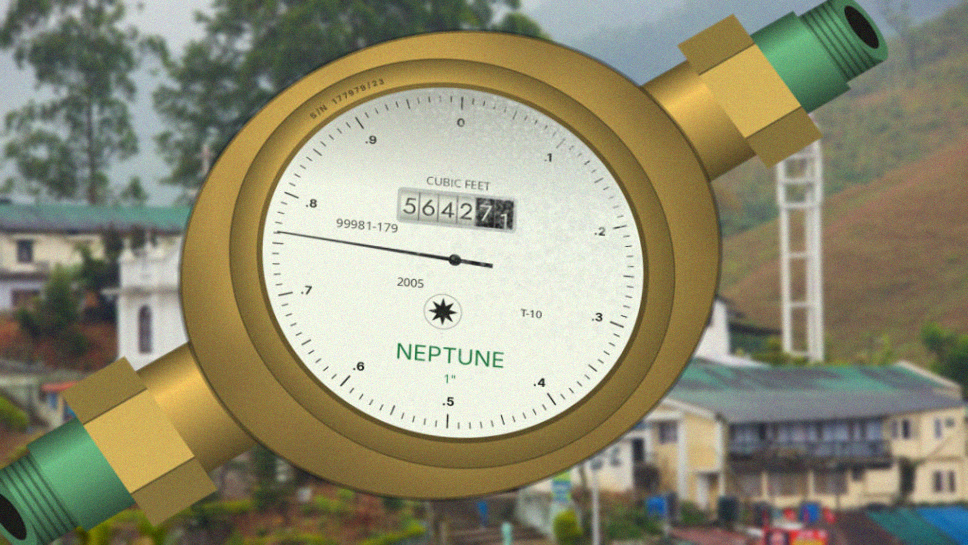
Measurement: 564270.76 ft³
